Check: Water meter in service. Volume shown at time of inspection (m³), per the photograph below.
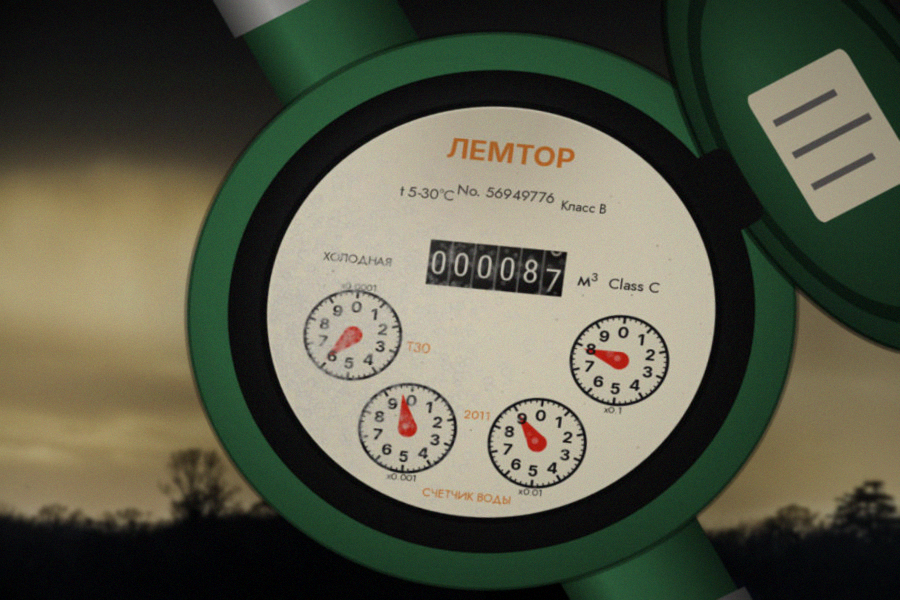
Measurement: 86.7896 m³
